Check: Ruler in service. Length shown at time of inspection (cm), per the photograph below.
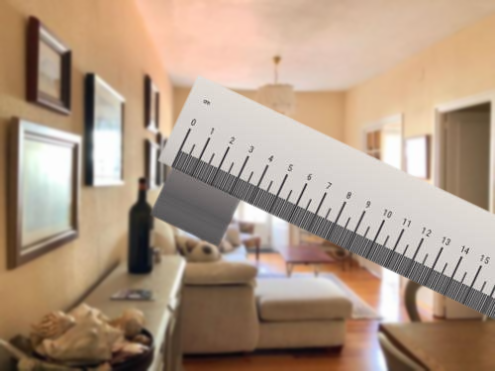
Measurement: 3.5 cm
